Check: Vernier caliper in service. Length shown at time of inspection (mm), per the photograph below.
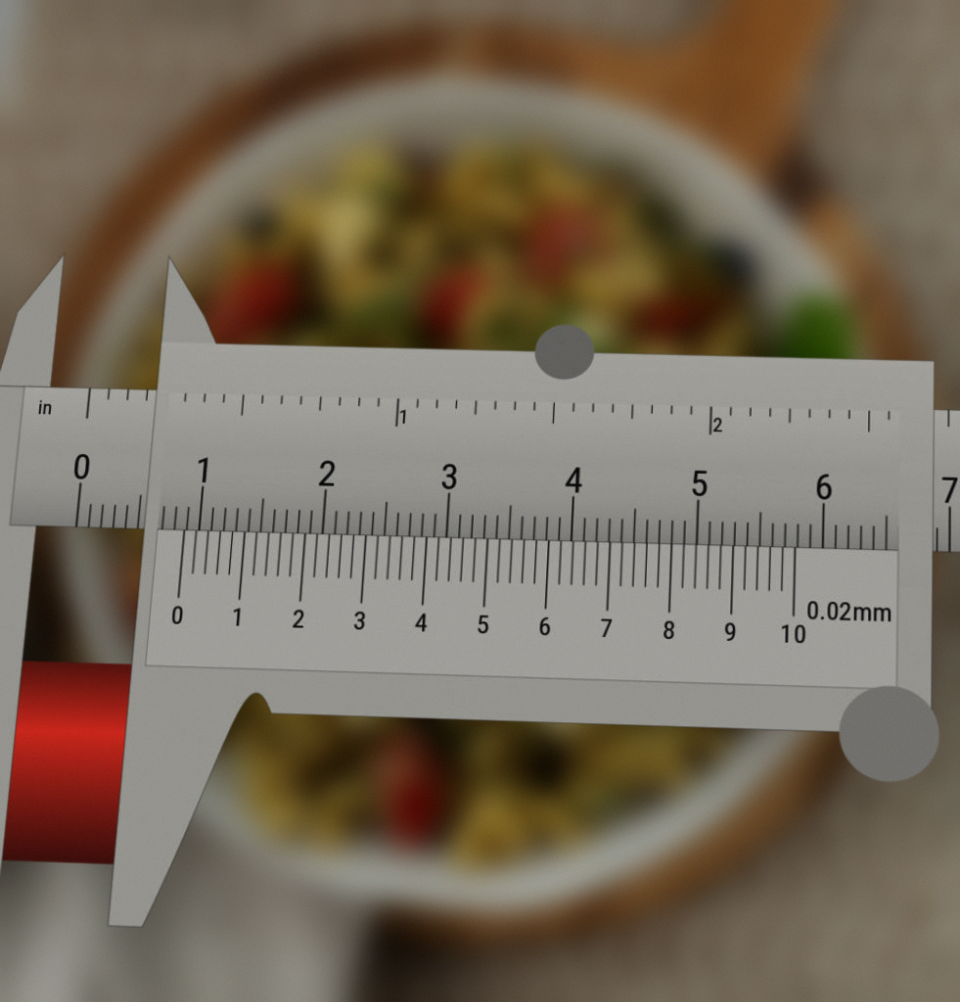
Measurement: 8.8 mm
